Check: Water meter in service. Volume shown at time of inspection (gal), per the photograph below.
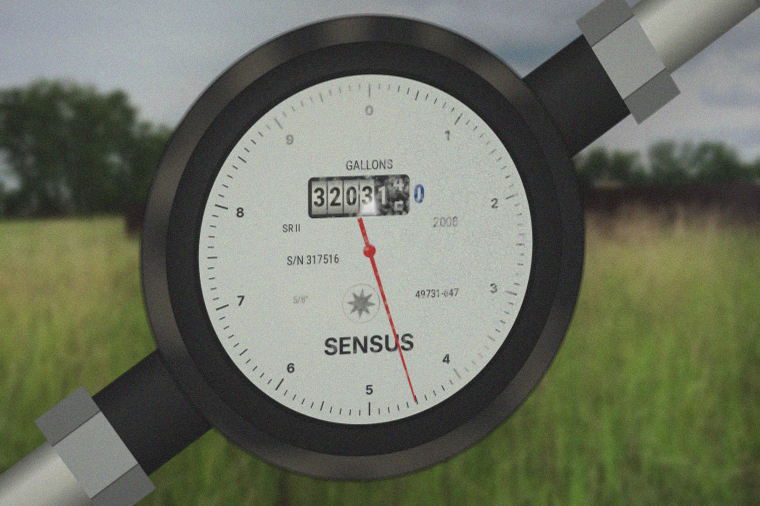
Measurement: 3203144.5 gal
